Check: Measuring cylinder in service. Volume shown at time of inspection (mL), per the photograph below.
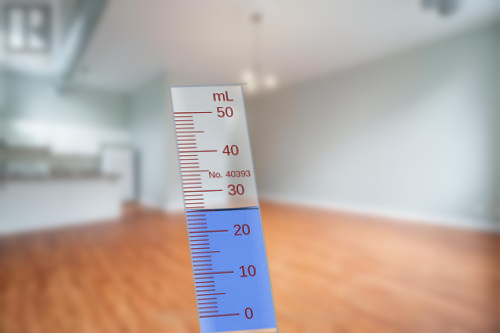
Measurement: 25 mL
